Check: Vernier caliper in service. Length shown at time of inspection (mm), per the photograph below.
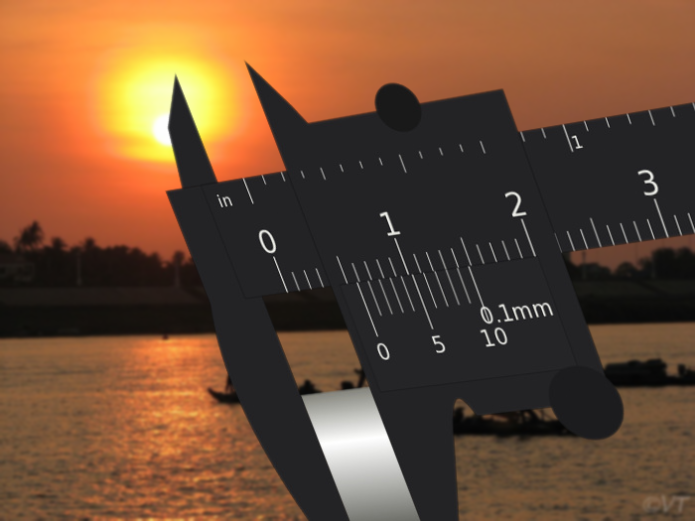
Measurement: 5.8 mm
